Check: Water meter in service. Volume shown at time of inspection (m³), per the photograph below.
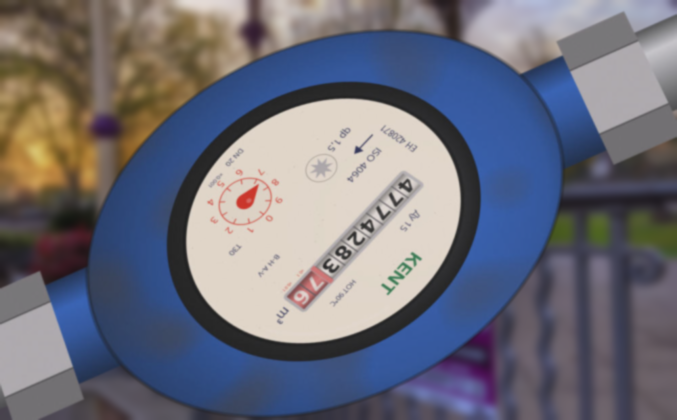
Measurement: 4774283.767 m³
